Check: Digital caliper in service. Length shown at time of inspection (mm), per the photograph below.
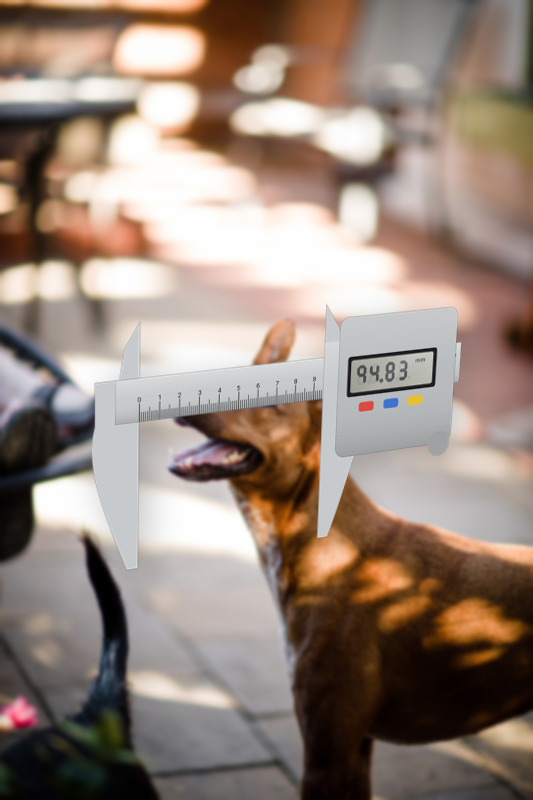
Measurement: 94.83 mm
